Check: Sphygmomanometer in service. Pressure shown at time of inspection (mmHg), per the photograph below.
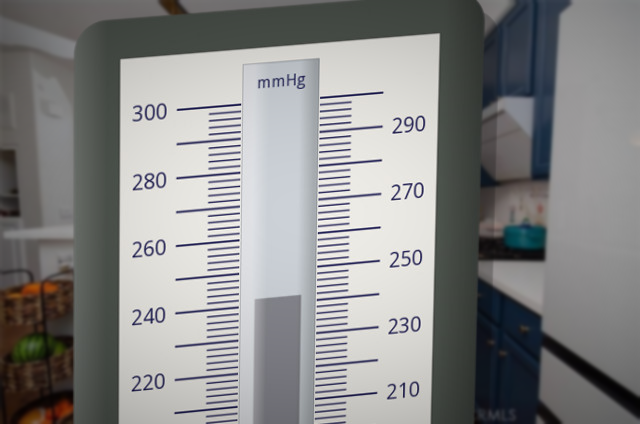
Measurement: 242 mmHg
